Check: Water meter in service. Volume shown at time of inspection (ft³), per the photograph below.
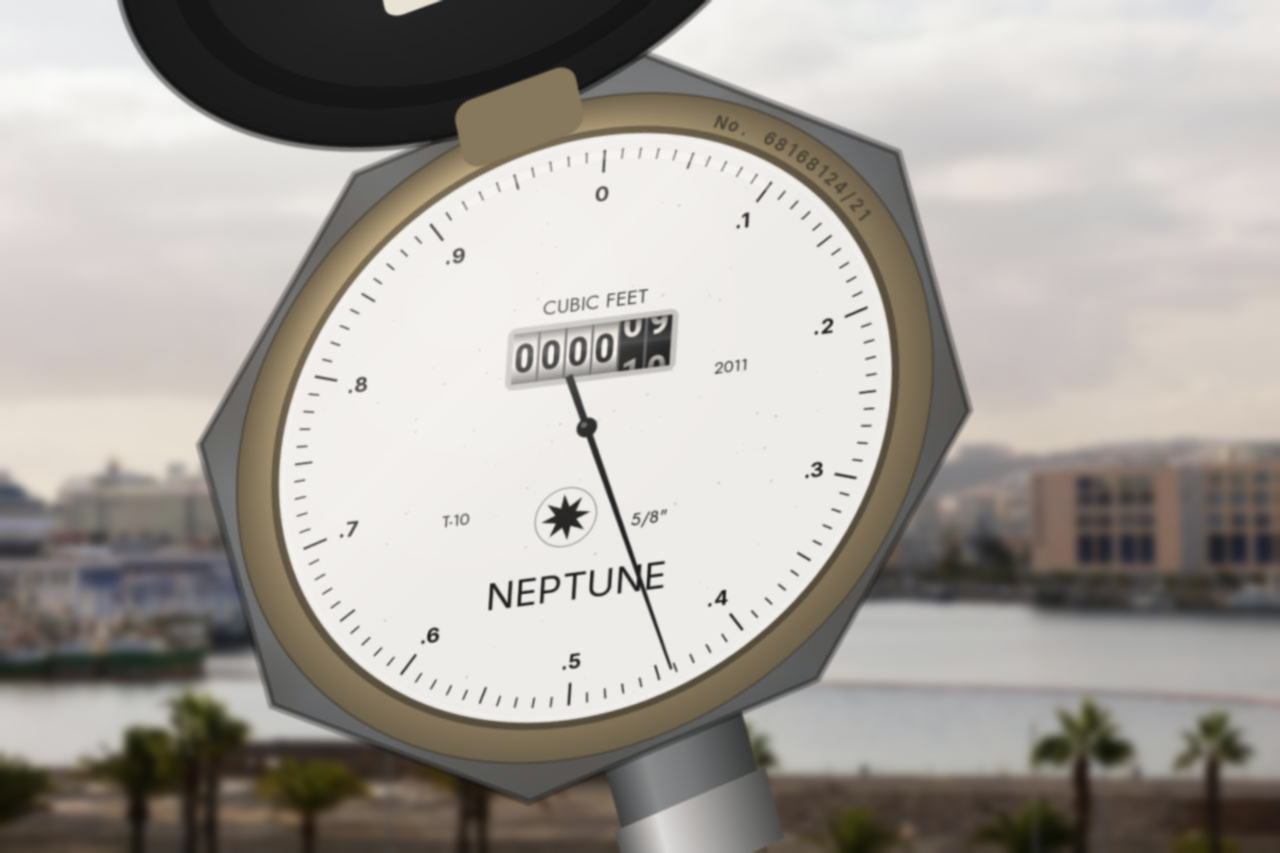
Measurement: 9.44 ft³
